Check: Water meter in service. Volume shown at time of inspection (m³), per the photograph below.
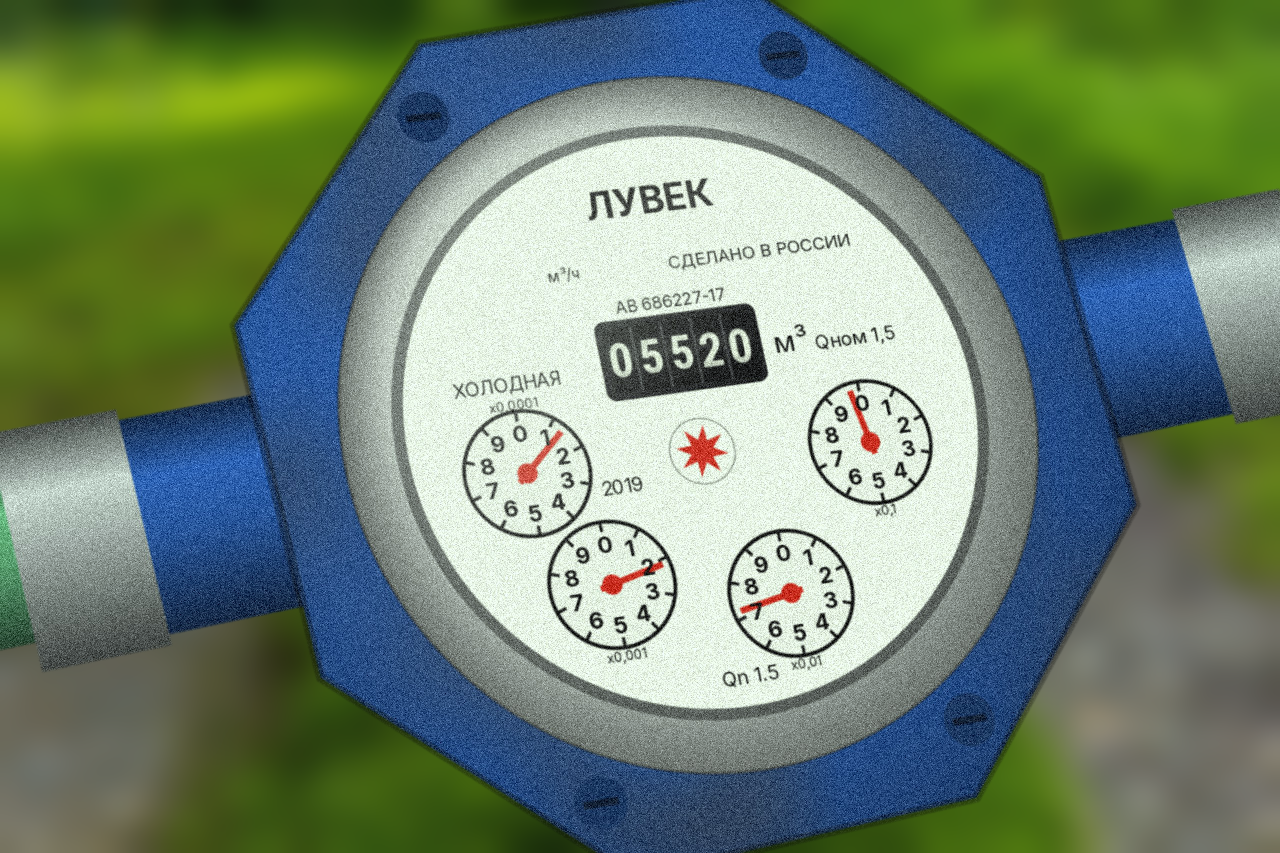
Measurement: 5519.9721 m³
